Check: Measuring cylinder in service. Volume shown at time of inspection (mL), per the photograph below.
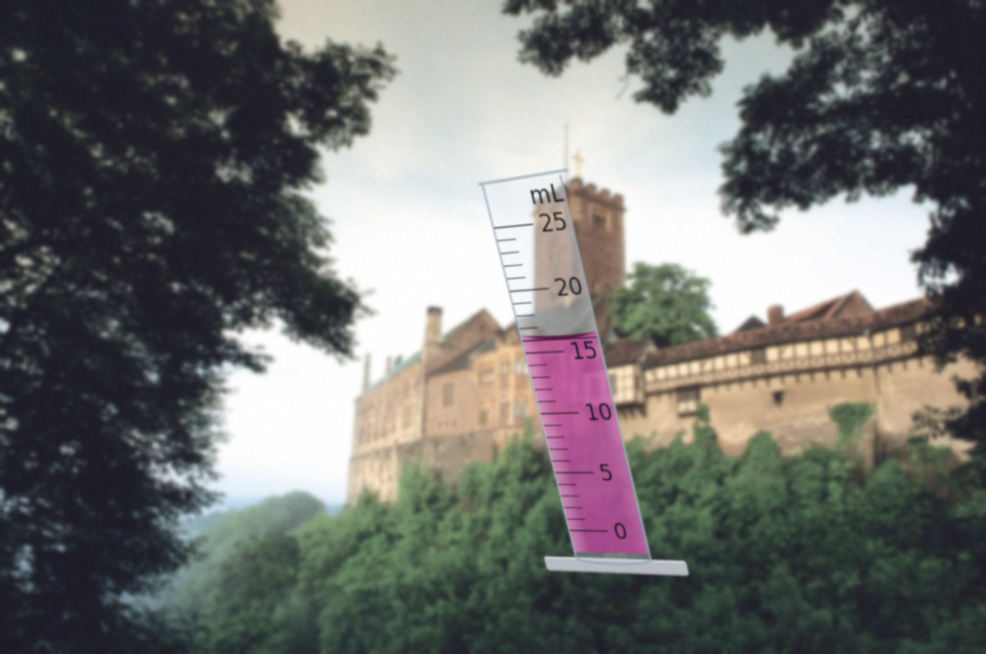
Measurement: 16 mL
